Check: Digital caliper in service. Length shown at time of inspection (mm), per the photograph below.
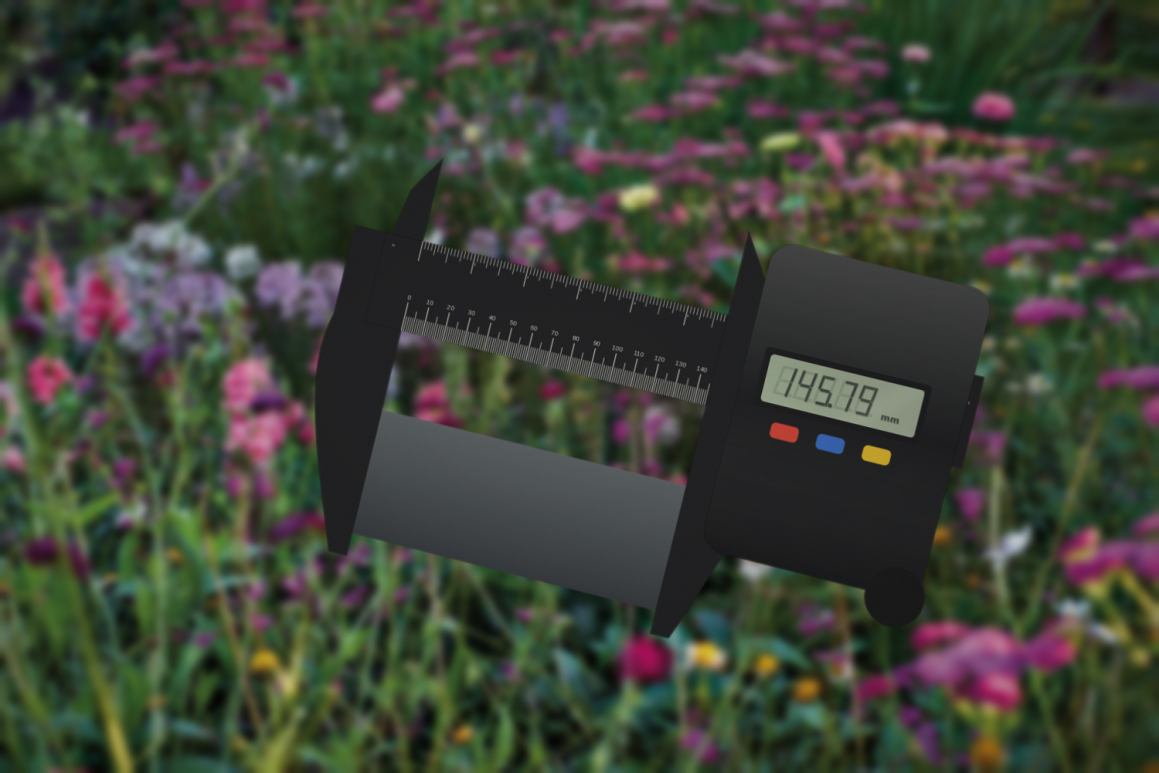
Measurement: 145.79 mm
